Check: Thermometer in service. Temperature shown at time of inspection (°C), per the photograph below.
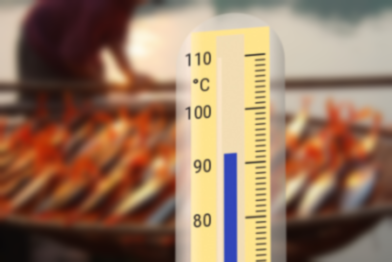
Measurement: 92 °C
